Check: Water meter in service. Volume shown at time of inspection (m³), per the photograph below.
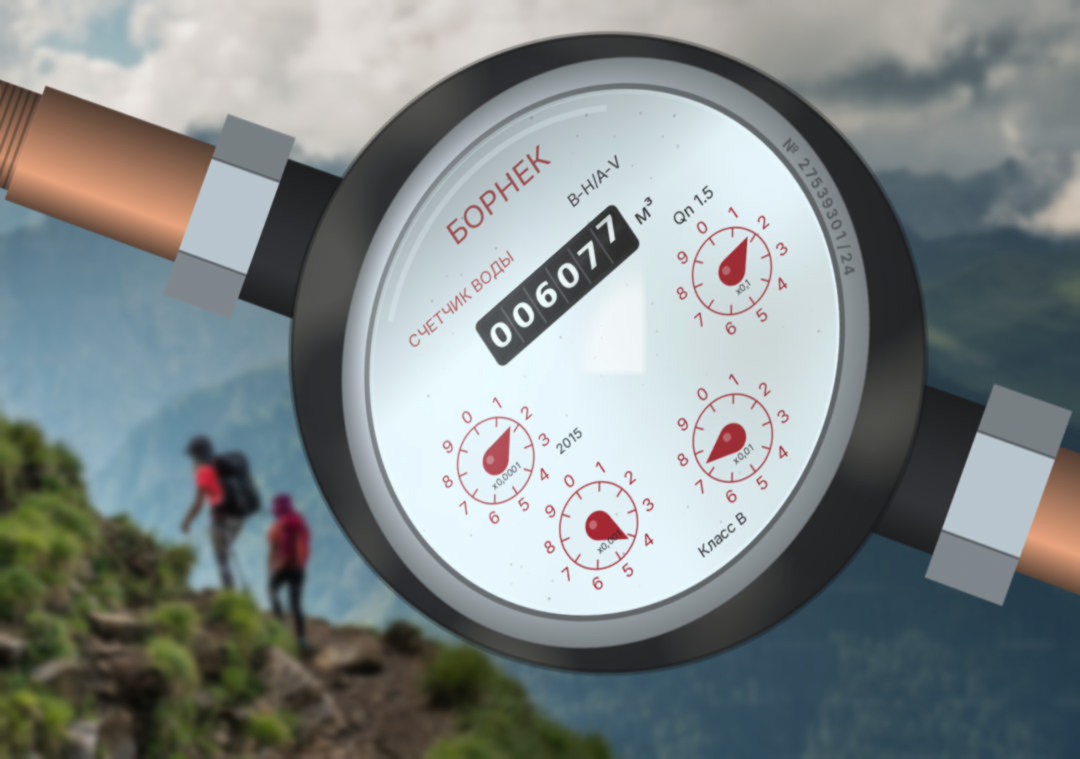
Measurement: 6077.1741 m³
